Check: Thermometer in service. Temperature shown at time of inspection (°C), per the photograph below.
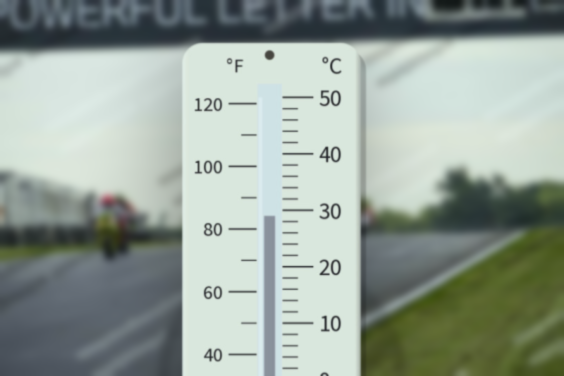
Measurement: 29 °C
